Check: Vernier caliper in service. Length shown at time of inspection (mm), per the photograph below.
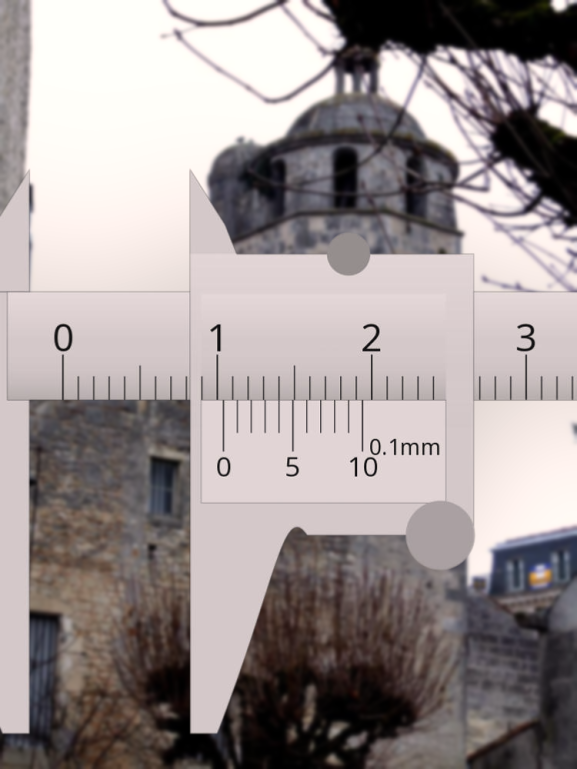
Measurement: 10.4 mm
